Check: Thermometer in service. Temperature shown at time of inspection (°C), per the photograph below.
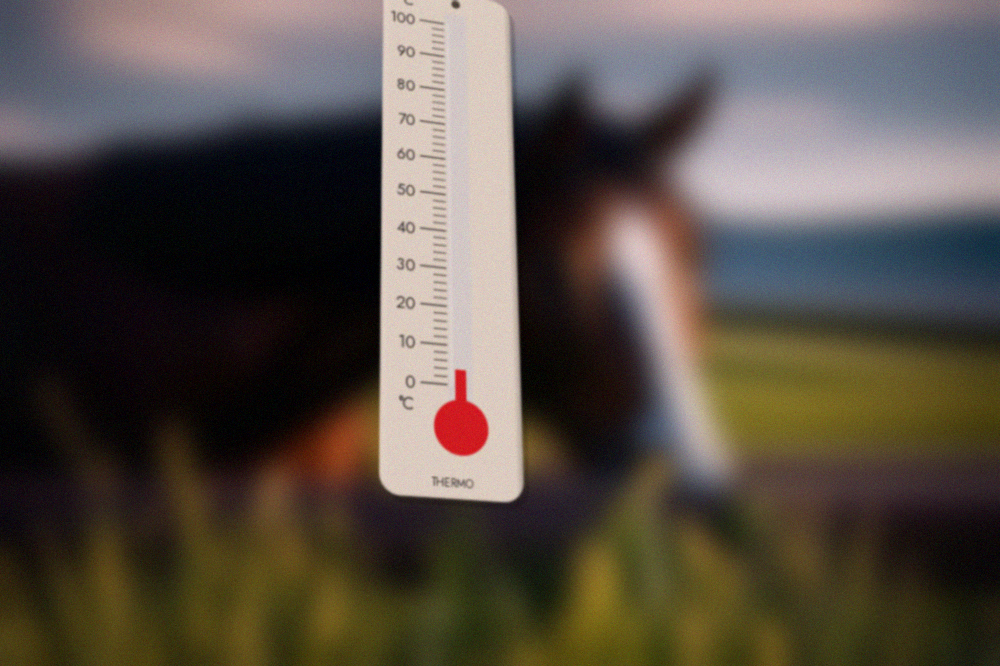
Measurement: 4 °C
